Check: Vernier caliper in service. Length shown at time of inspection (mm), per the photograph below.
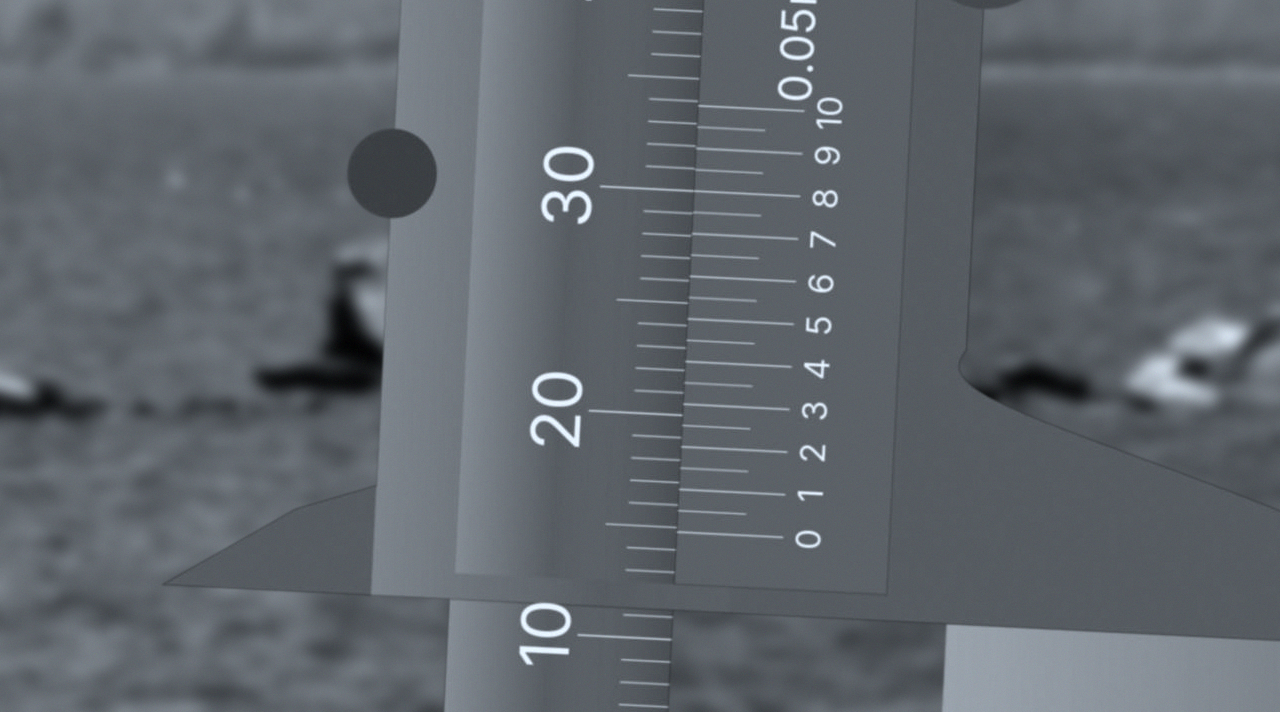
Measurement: 14.8 mm
